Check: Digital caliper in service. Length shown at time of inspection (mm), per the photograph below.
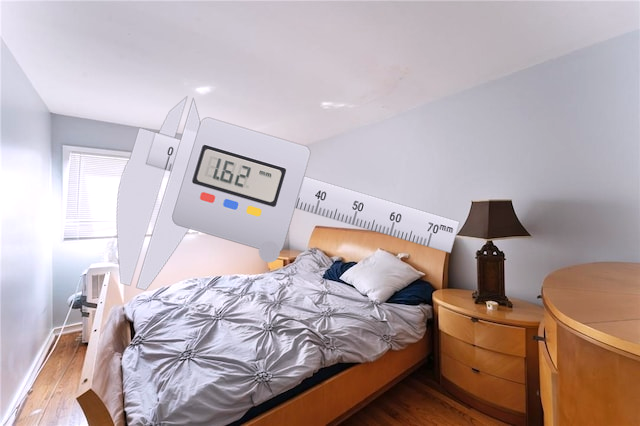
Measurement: 1.62 mm
